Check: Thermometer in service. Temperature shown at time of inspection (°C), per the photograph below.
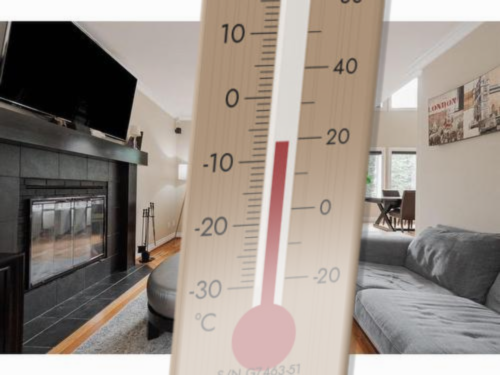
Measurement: -7 °C
